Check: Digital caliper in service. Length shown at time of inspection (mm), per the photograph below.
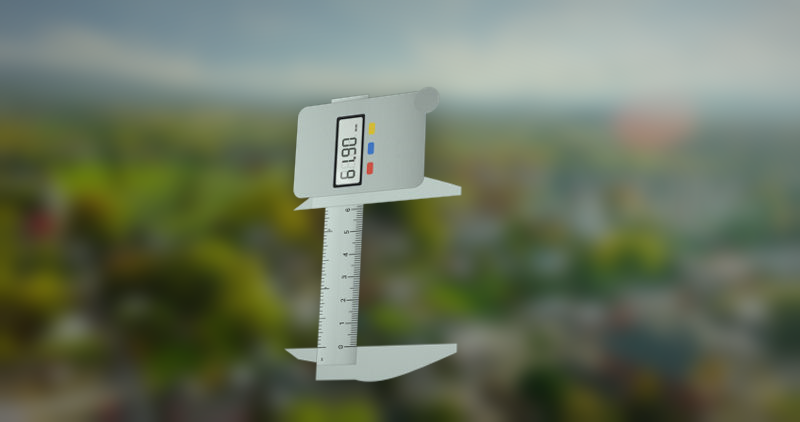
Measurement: 61.90 mm
